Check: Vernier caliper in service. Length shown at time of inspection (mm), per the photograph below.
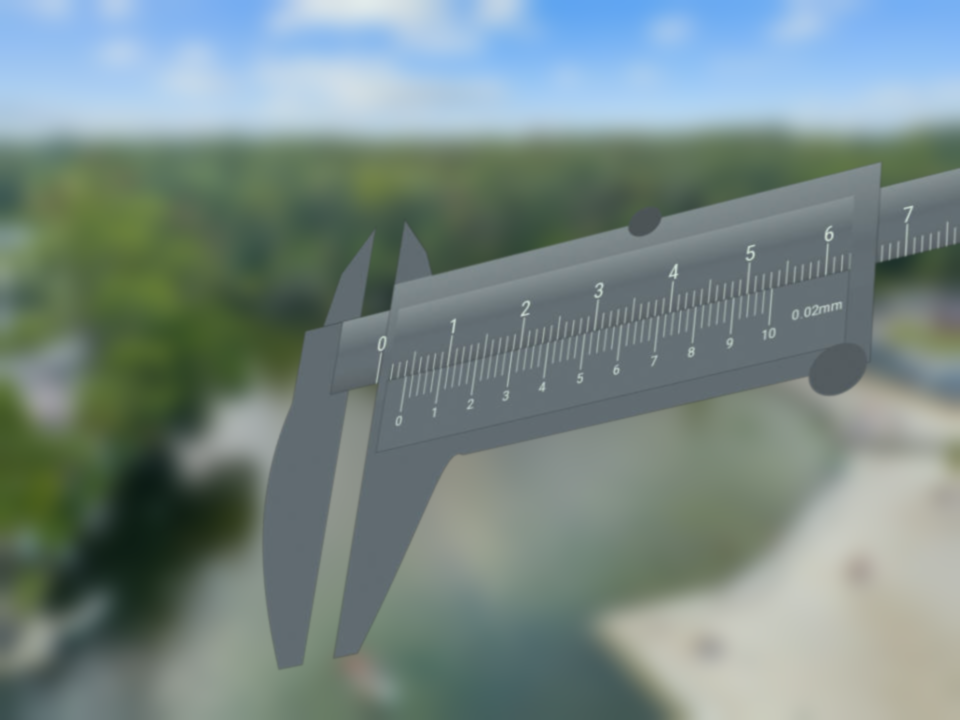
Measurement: 4.2 mm
